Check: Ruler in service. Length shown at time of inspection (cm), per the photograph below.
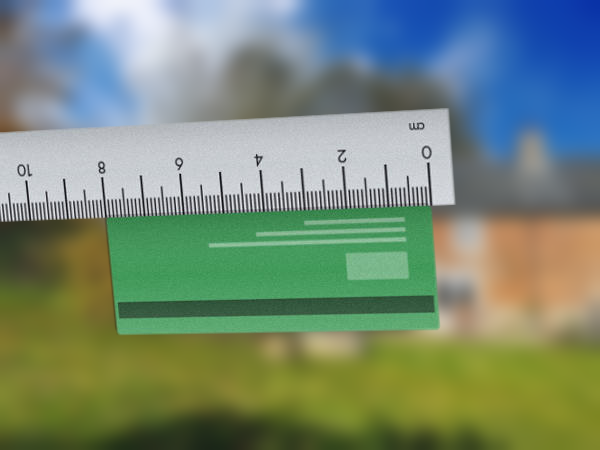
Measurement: 8 cm
